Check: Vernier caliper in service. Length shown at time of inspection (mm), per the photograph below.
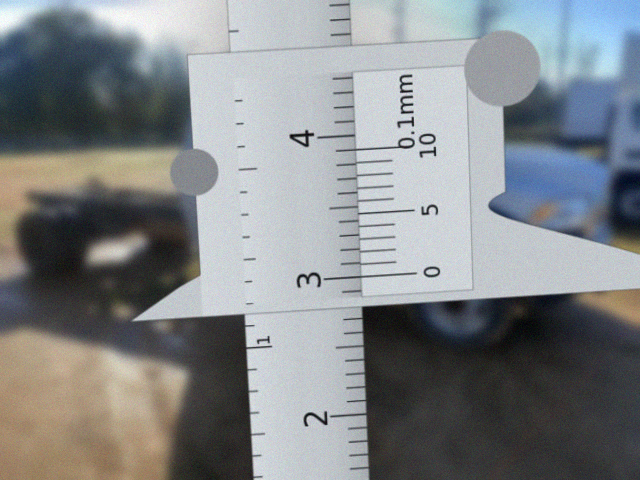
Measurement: 30.0 mm
